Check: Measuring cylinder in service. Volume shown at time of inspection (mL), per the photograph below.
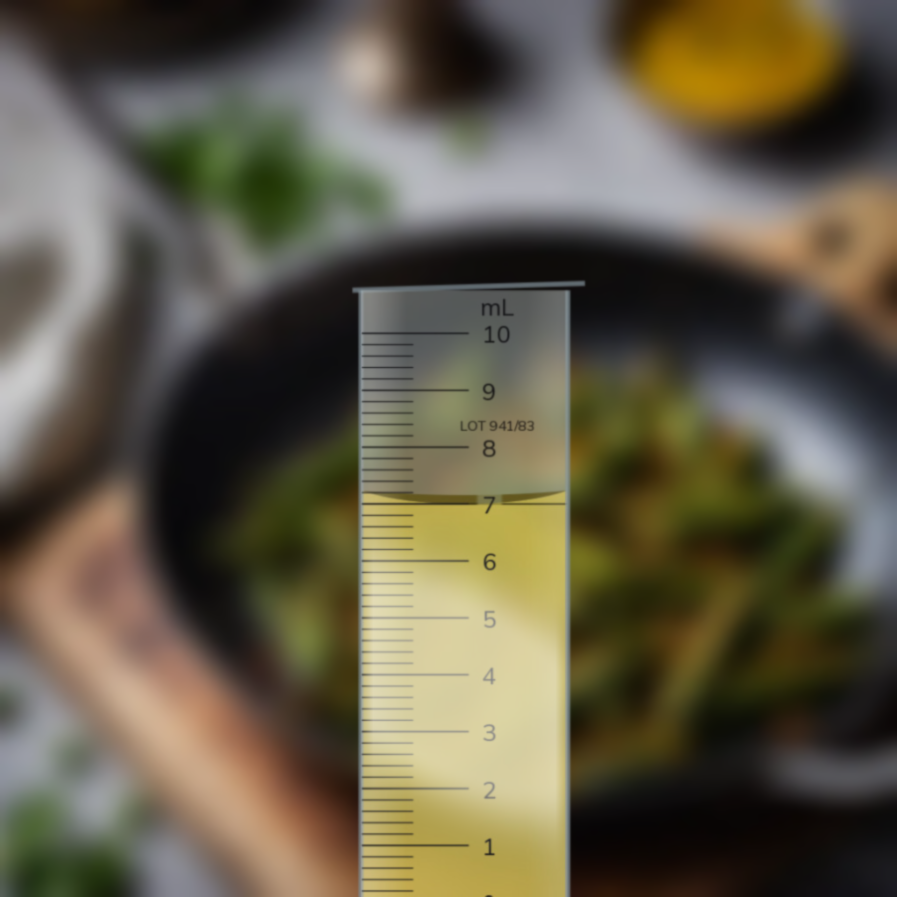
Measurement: 7 mL
